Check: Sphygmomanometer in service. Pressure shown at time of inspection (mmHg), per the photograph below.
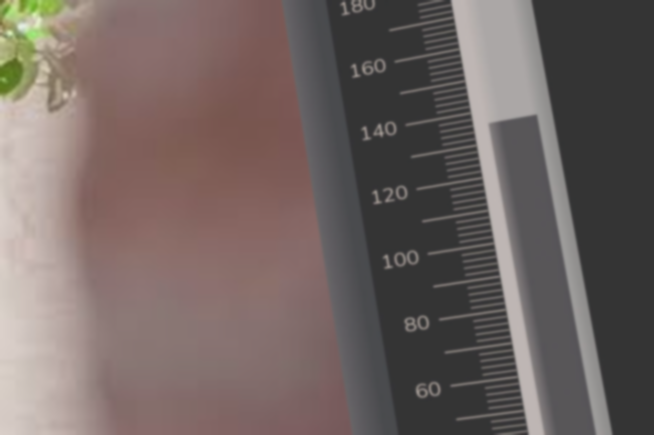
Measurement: 136 mmHg
